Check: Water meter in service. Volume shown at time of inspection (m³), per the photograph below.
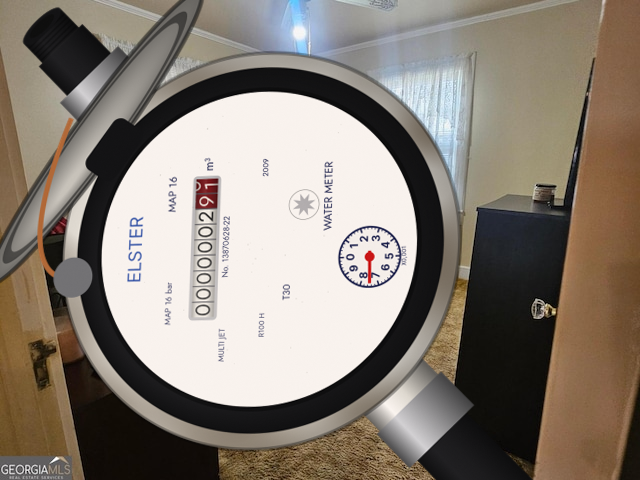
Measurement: 2.907 m³
